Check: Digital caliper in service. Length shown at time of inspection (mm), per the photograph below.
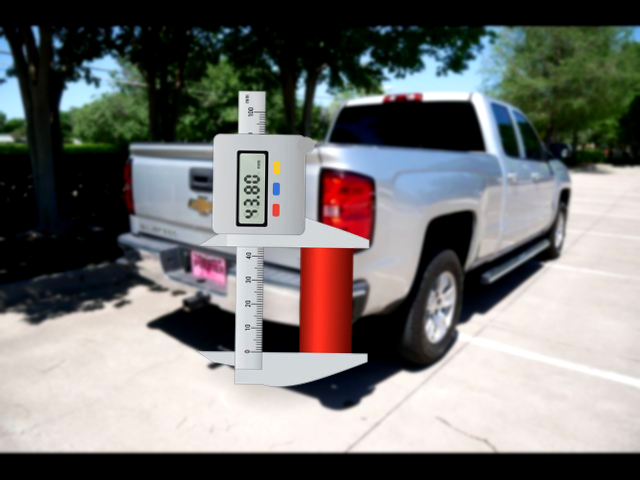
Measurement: 43.80 mm
